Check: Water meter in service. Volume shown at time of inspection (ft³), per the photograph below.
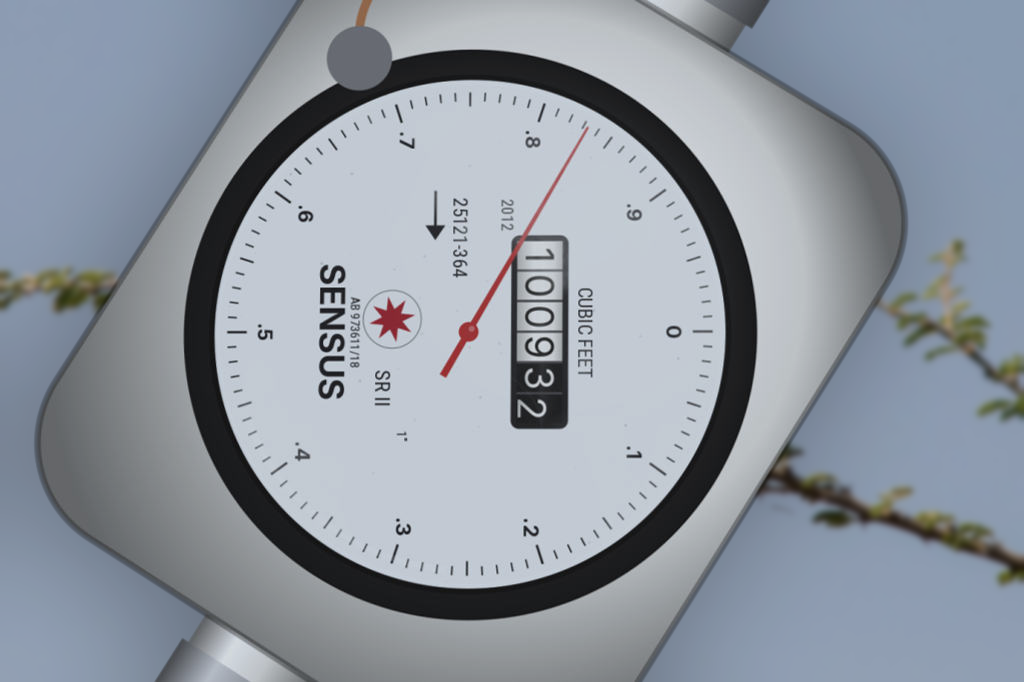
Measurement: 100931.83 ft³
